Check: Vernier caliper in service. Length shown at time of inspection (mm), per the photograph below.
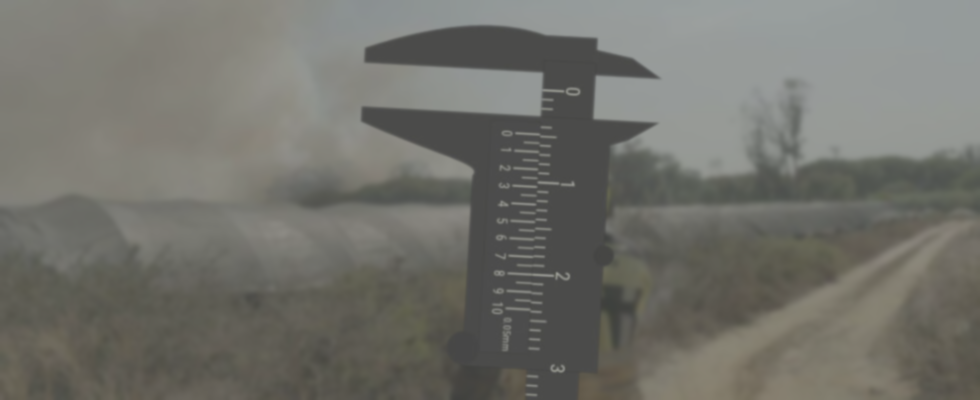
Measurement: 4.8 mm
